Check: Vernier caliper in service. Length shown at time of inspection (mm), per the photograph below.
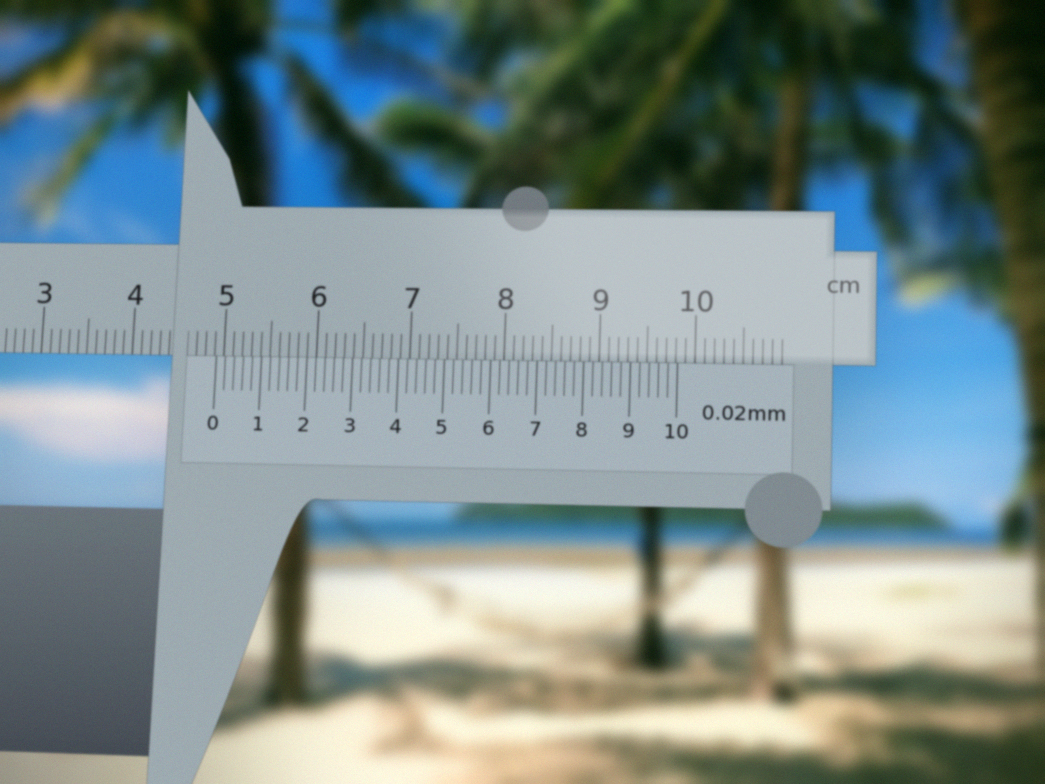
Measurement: 49.2 mm
